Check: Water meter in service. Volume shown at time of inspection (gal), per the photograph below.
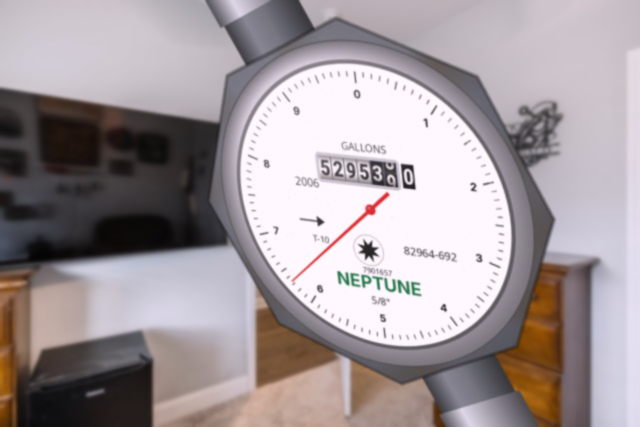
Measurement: 5295386.3 gal
